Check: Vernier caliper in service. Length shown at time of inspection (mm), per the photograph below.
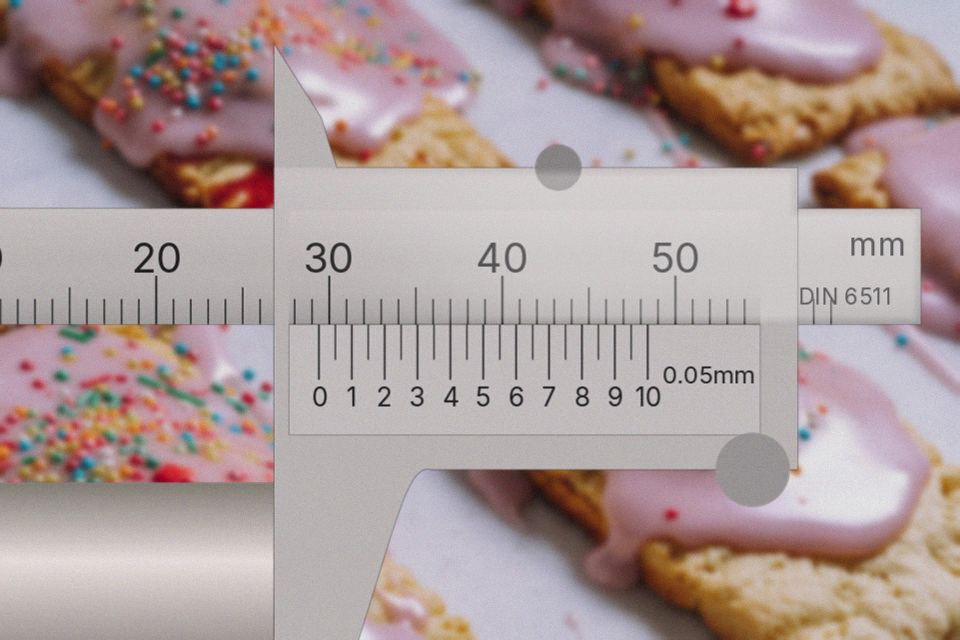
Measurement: 29.4 mm
